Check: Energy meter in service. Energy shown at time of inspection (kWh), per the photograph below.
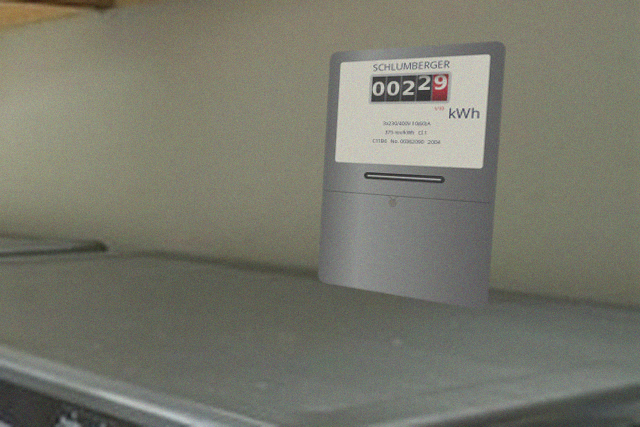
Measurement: 22.9 kWh
